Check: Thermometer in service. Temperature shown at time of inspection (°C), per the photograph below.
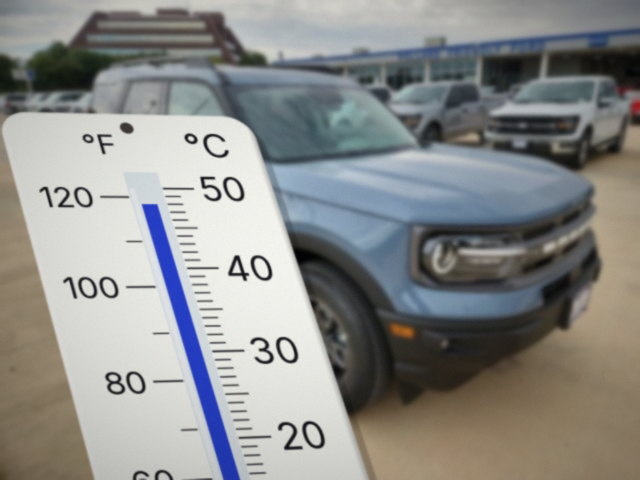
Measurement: 48 °C
